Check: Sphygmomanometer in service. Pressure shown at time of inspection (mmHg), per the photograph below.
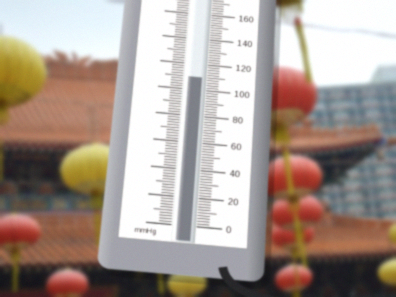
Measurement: 110 mmHg
